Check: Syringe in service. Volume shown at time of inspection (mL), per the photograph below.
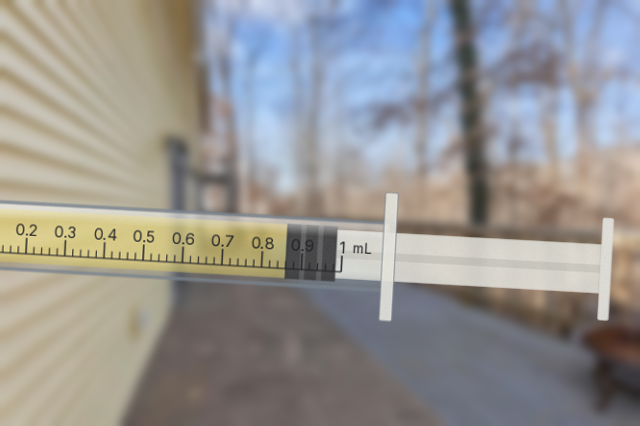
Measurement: 0.86 mL
